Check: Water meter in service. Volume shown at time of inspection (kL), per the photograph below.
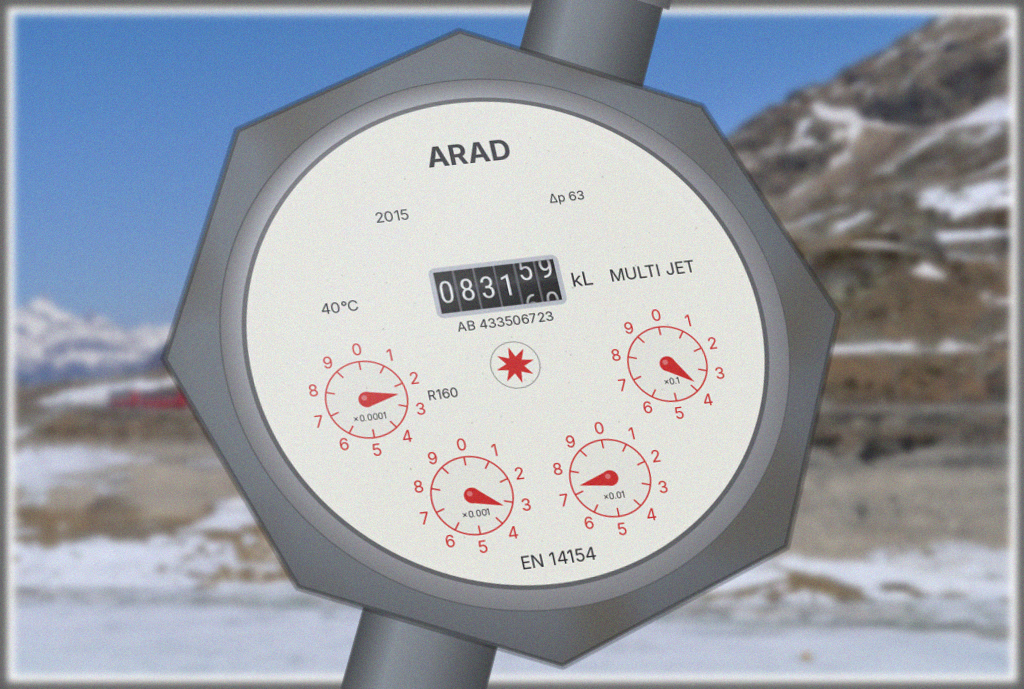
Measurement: 83159.3732 kL
